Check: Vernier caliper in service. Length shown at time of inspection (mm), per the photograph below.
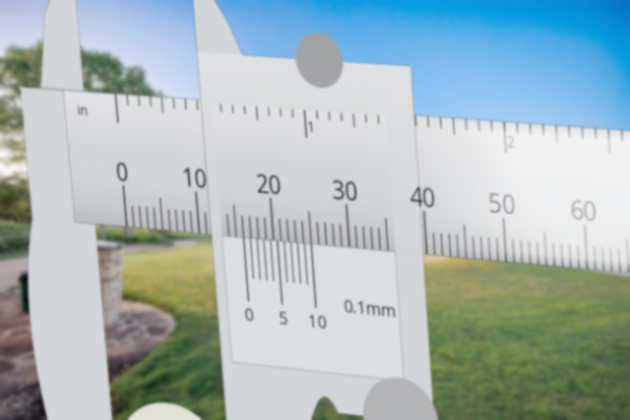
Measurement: 16.0 mm
